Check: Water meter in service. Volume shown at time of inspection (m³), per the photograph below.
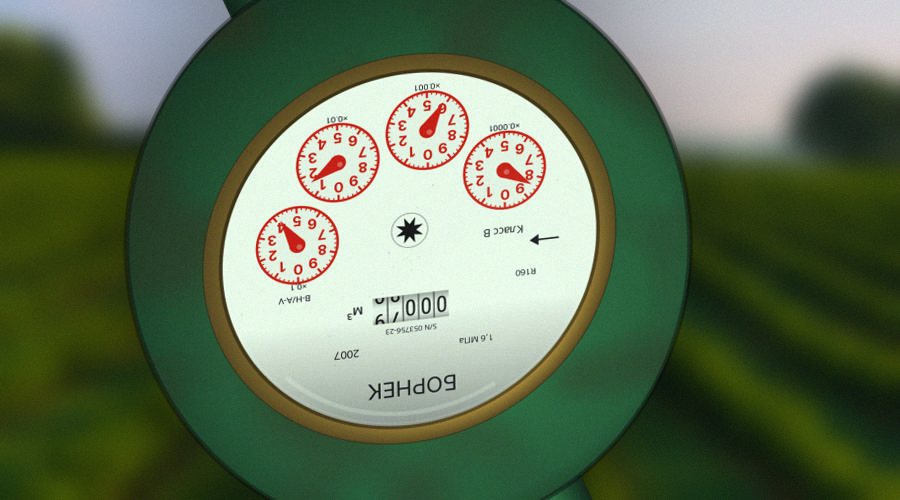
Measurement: 79.4158 m³
